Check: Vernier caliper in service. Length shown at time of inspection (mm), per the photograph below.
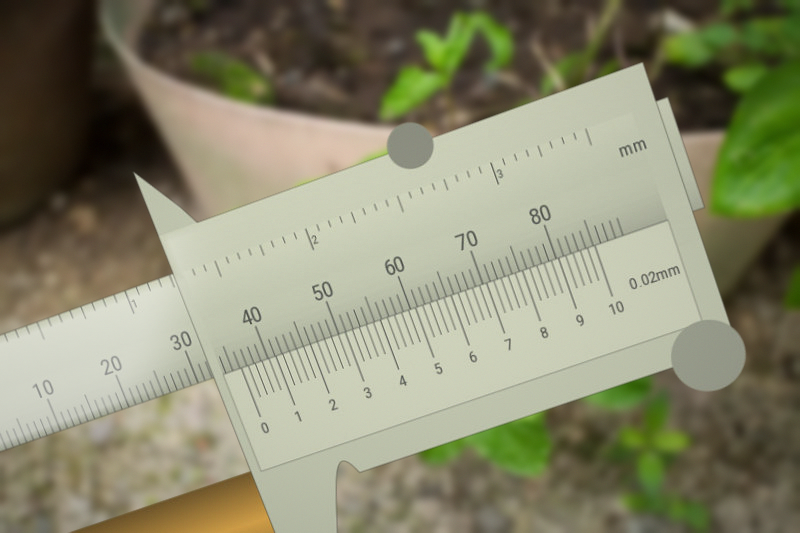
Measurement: 36.2 mm
